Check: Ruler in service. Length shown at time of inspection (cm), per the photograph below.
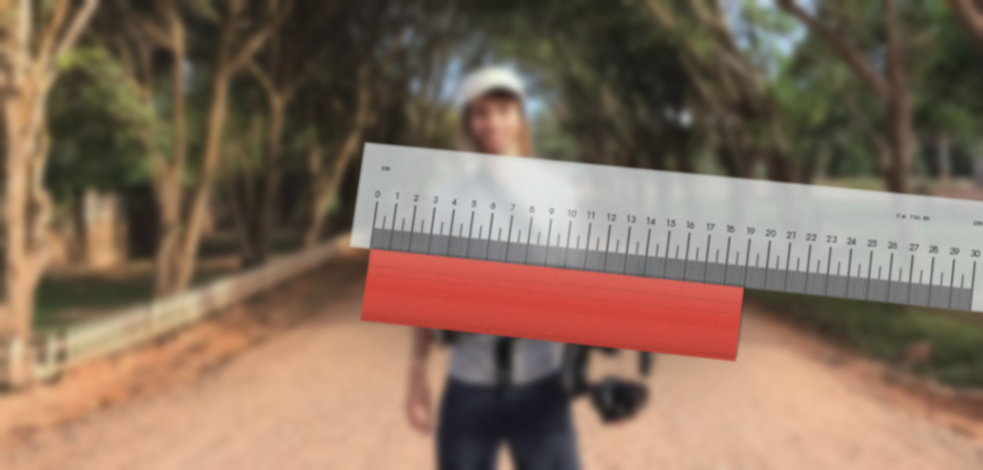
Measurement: 19 cm
